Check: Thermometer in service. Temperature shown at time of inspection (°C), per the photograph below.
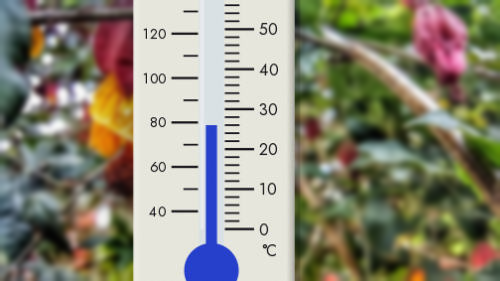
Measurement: 26 °C
